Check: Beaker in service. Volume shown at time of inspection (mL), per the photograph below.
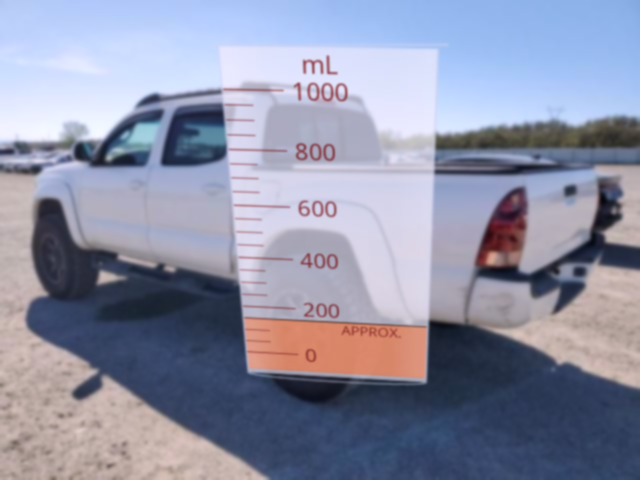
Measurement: 150 mL
